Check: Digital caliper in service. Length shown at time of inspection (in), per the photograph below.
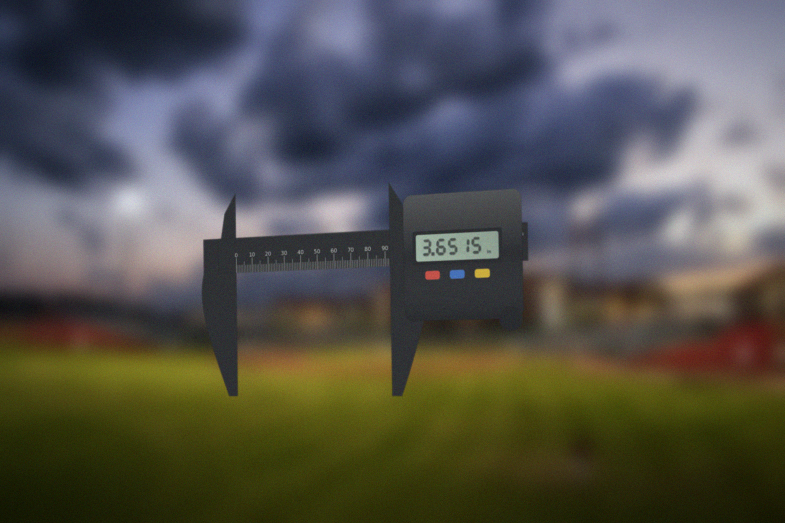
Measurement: 3.6515 in
